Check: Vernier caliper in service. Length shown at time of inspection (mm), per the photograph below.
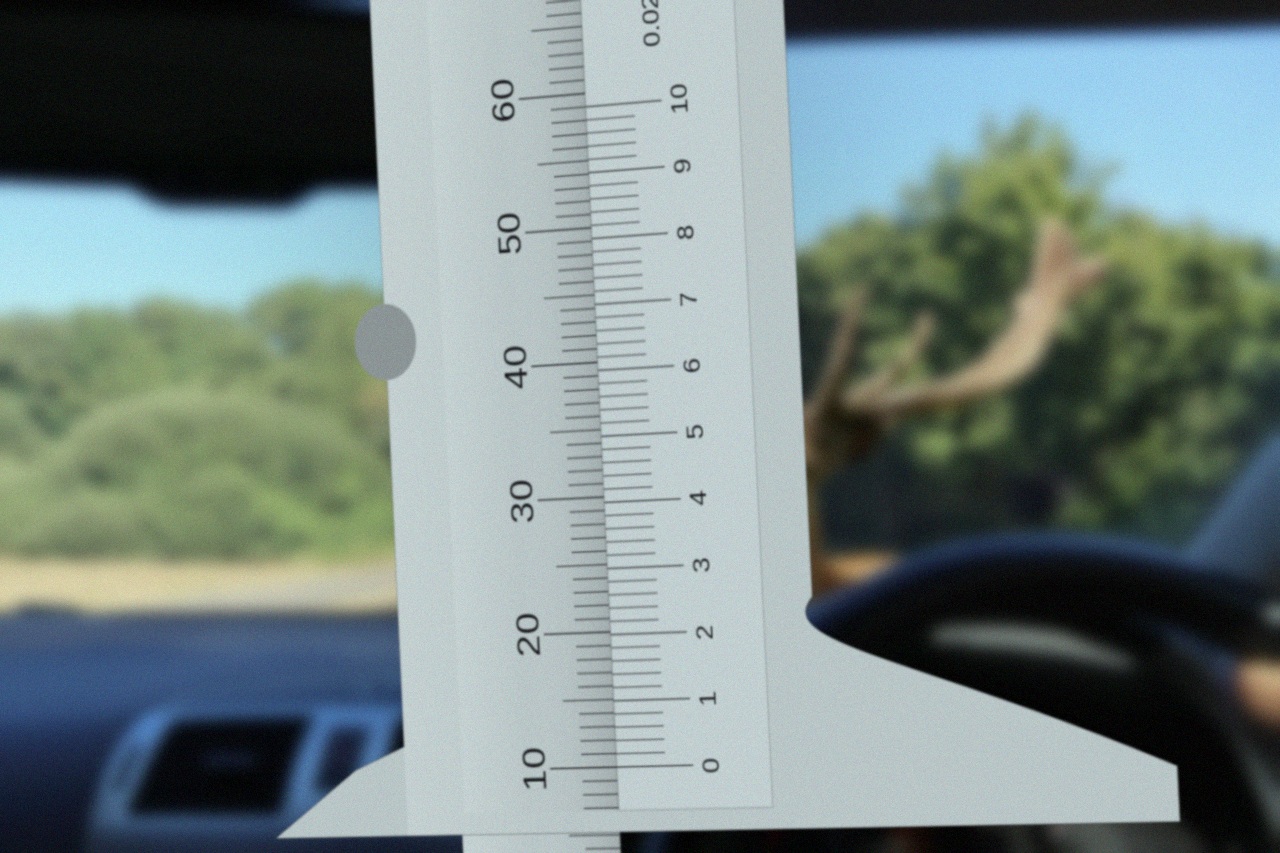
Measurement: 10.0 mm
